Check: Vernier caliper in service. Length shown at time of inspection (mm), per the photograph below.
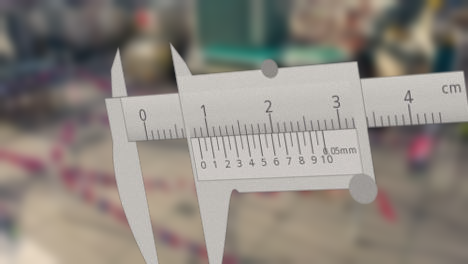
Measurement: 8.4 mm
